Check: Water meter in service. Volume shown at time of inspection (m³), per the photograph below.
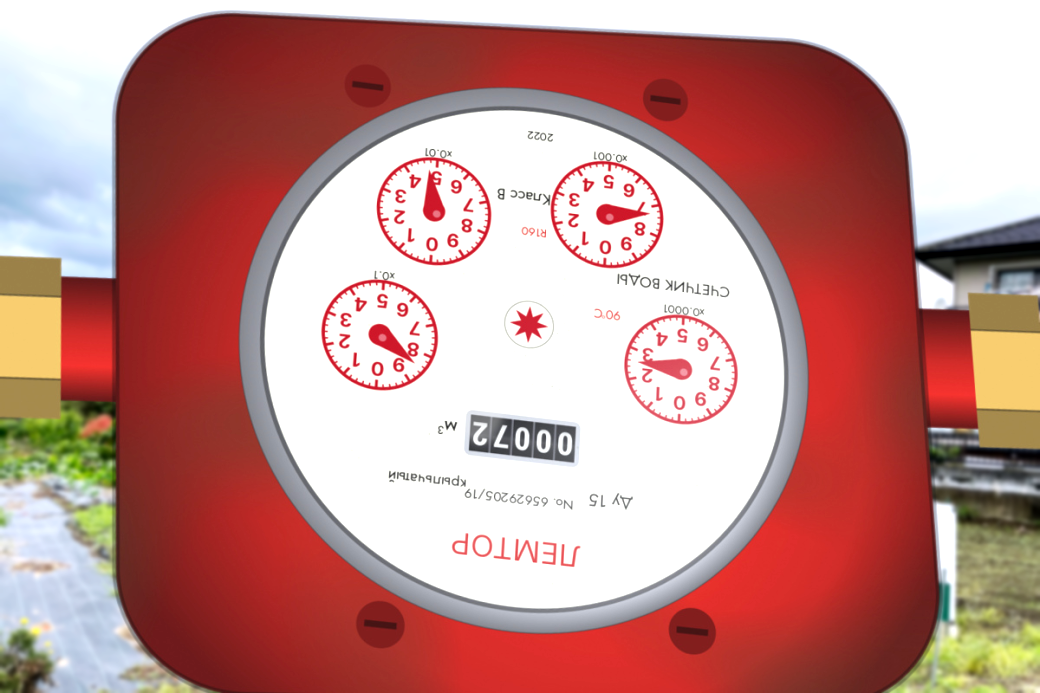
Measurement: 72.8472 m³
